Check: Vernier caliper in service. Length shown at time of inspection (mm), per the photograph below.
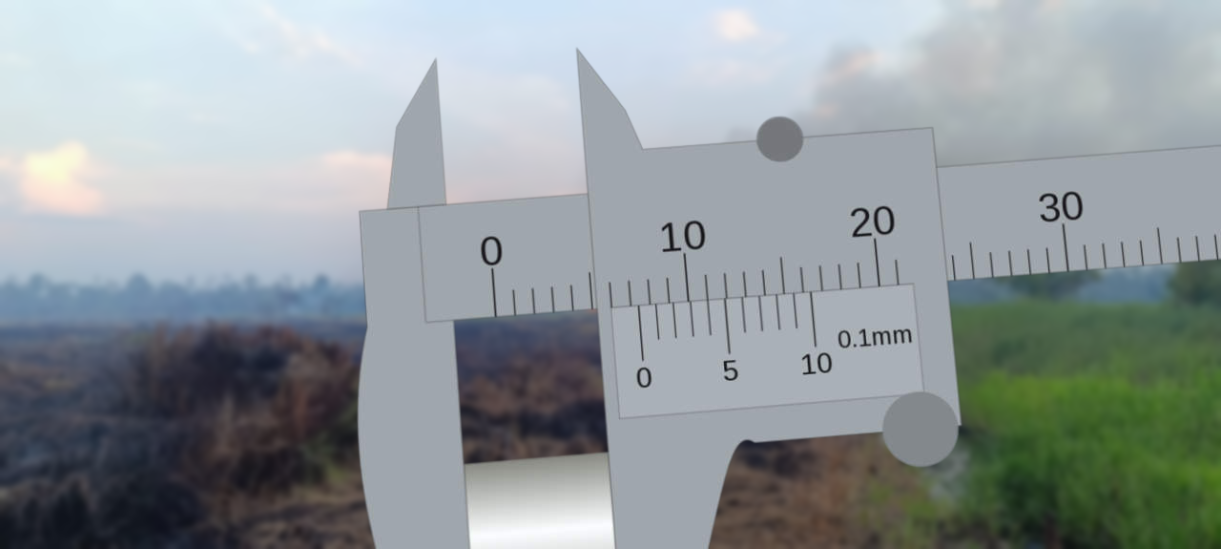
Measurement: 7.4 mm
